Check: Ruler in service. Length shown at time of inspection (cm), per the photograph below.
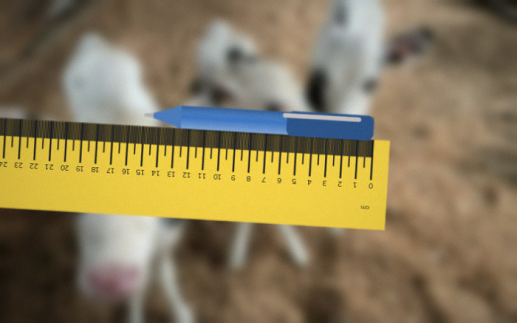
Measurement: 15 cm
